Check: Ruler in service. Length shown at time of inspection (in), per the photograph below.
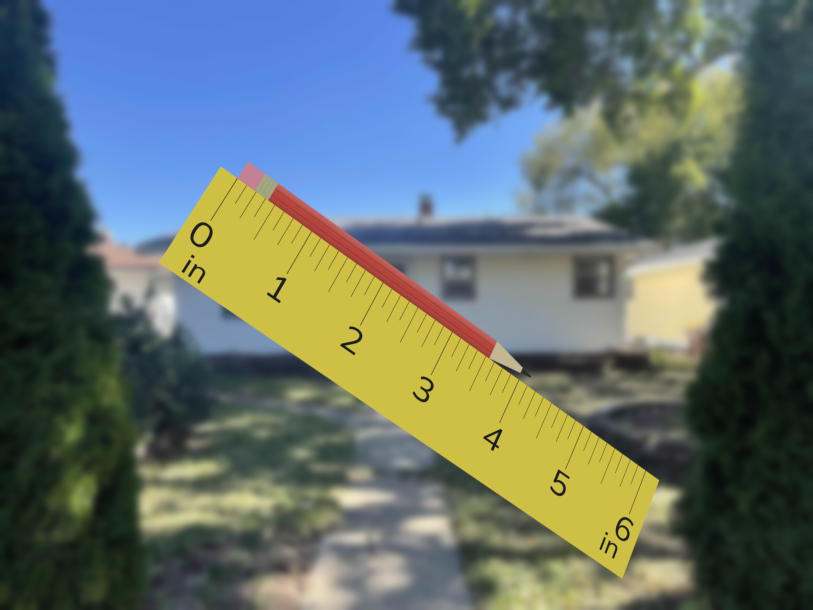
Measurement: 4.125 in
